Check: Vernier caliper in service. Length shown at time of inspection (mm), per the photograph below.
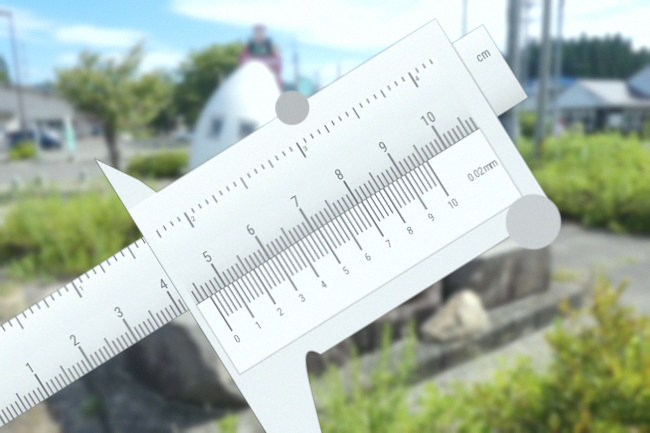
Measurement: 46.5 mm
